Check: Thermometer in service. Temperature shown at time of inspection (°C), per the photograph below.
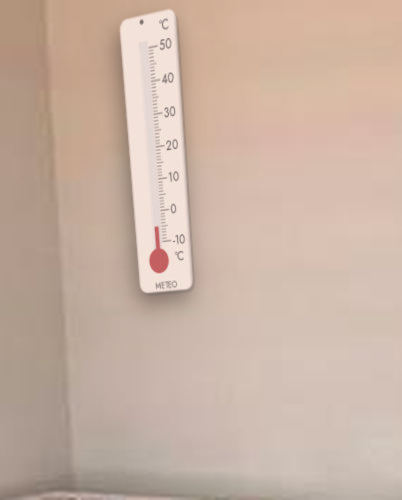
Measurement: -5 °C
